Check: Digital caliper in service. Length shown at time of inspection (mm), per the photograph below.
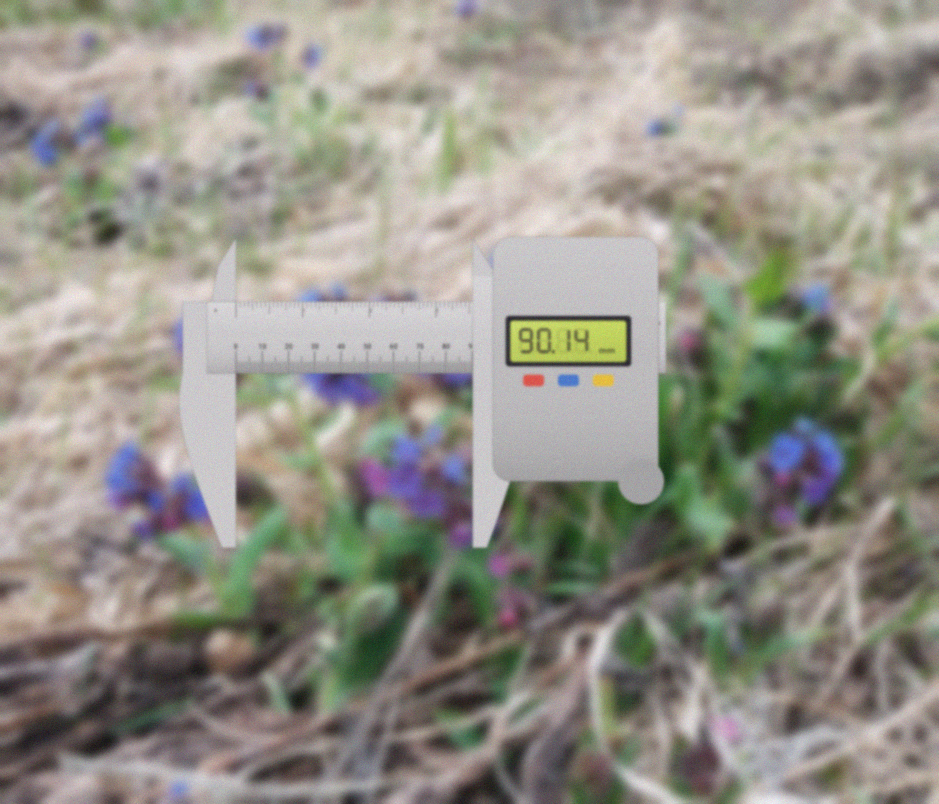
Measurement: 90.14 mm
